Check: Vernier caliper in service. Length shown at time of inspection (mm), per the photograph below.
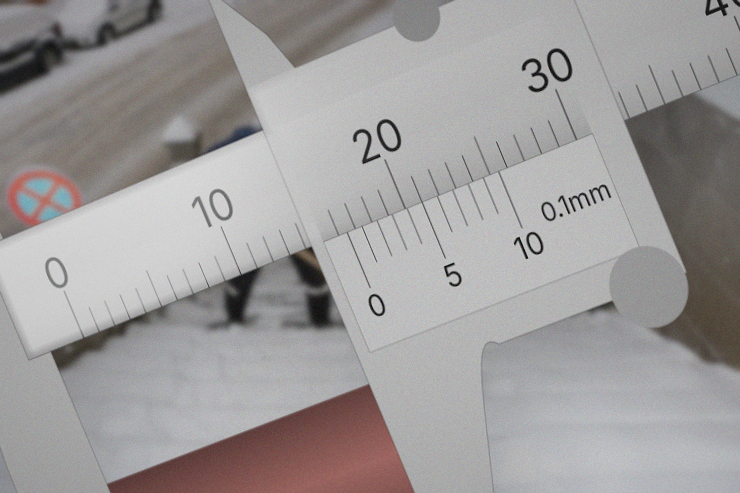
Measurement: 16.5 mm
